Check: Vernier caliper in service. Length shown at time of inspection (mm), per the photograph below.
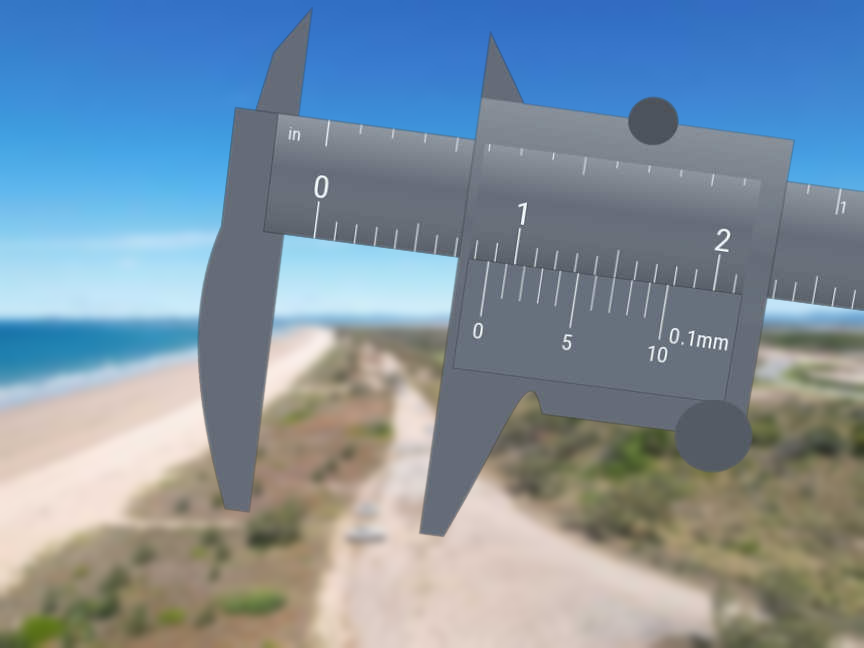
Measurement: 8.7 mm
